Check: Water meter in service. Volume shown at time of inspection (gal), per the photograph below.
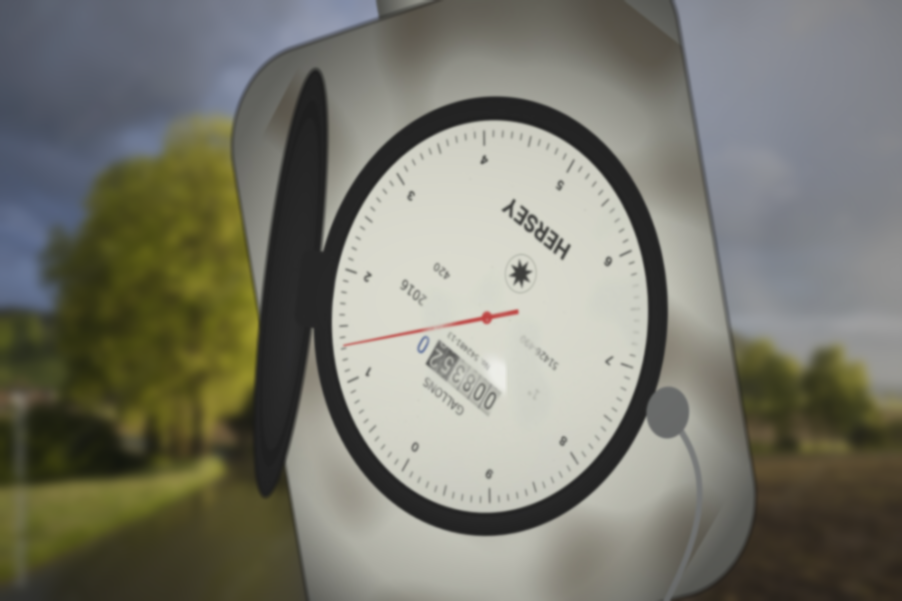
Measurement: 83521.3 gal
